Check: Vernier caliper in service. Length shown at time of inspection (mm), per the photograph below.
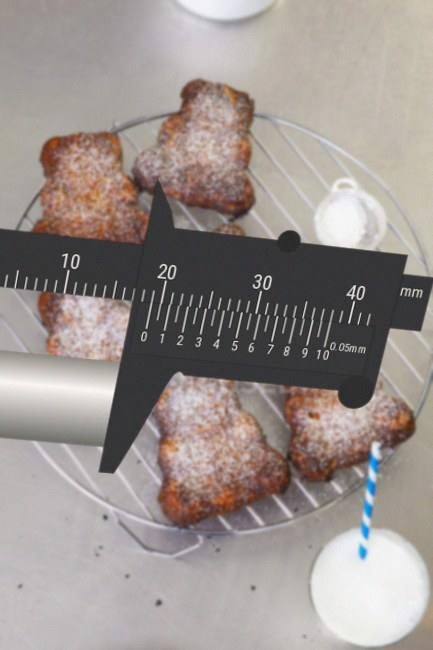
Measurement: 19.0 mm
